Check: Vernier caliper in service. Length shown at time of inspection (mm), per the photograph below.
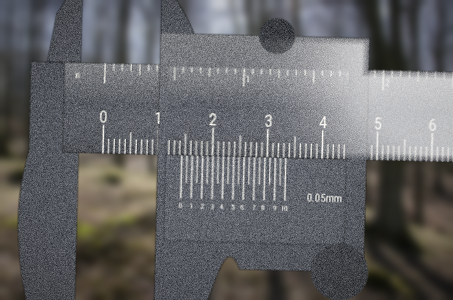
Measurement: 14.4 mm
